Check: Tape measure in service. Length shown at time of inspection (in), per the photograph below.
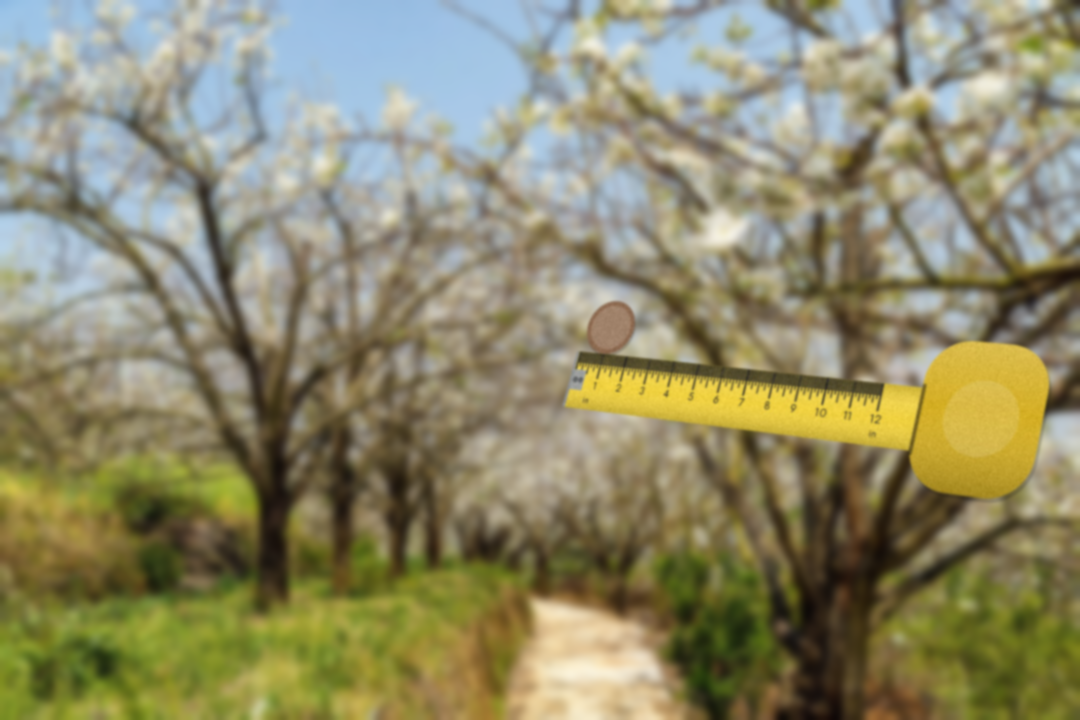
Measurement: 2 in
